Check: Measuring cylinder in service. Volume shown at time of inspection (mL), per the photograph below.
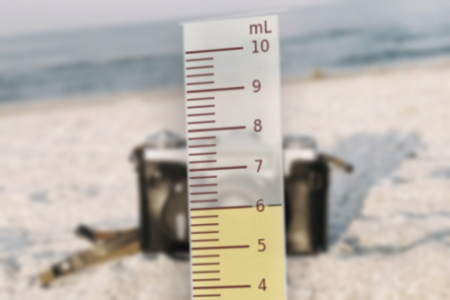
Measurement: 6 mL
